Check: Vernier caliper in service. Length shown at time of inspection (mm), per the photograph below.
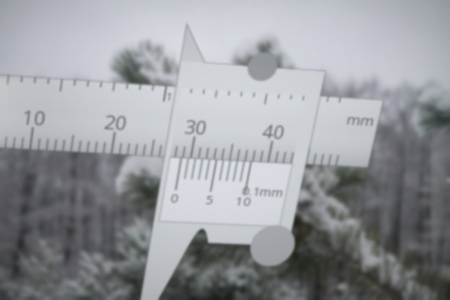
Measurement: 28.8 mm
